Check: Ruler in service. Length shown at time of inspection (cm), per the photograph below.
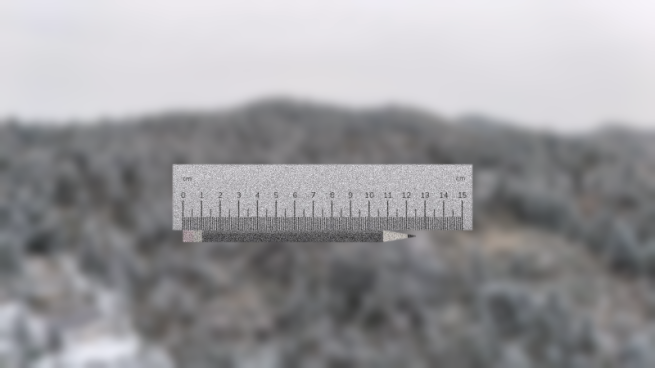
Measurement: 12.5 cm
